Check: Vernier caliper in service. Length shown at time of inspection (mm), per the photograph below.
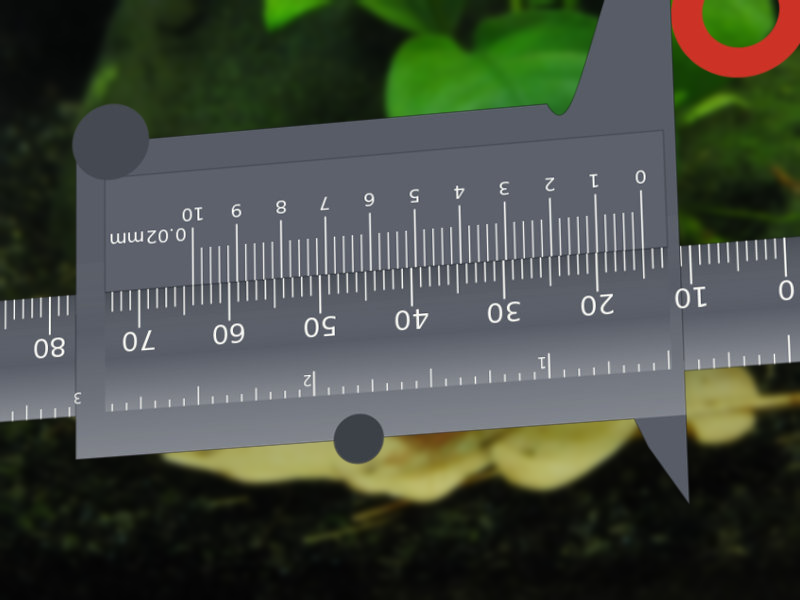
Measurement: 15.0 mm
